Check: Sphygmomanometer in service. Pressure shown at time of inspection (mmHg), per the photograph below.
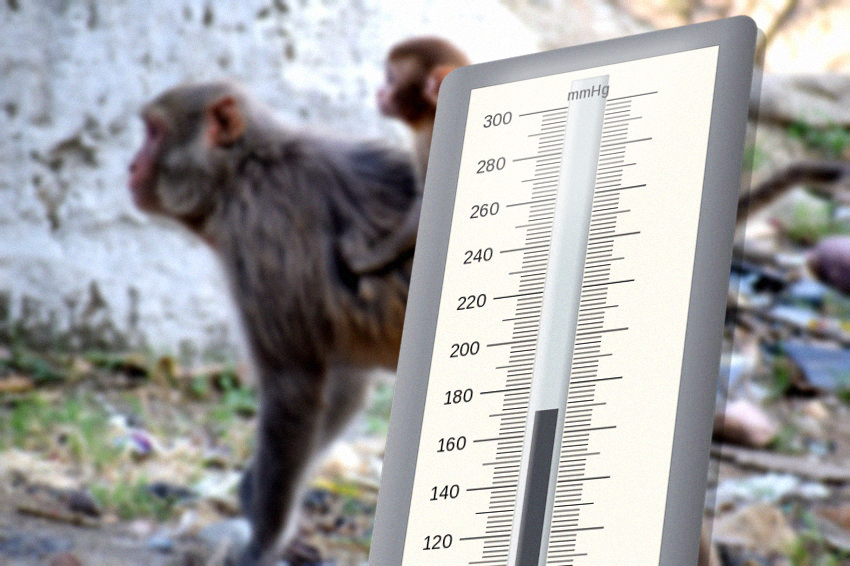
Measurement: 170 mmHg
